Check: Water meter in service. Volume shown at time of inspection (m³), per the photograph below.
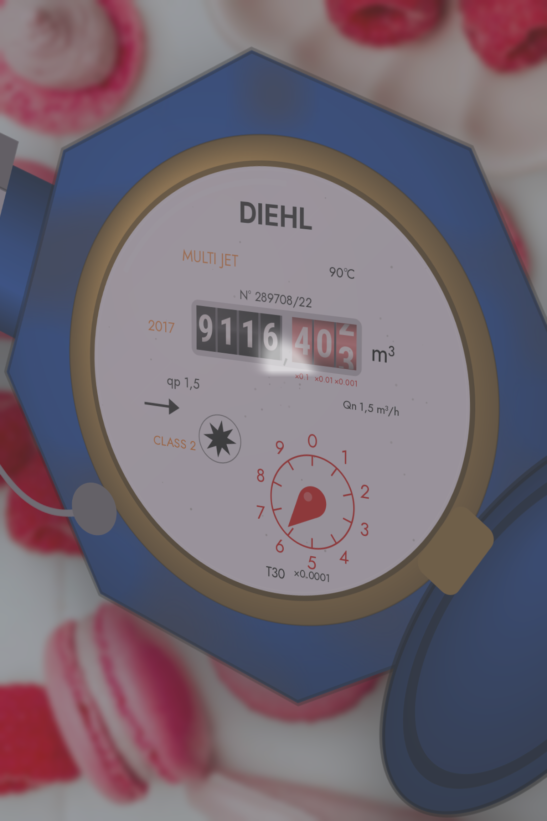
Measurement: 9116.4026 m³
